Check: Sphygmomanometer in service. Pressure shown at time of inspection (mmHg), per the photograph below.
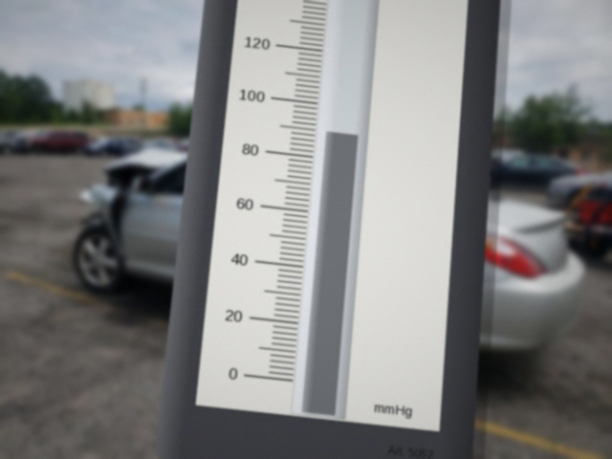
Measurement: 90 mmHg
